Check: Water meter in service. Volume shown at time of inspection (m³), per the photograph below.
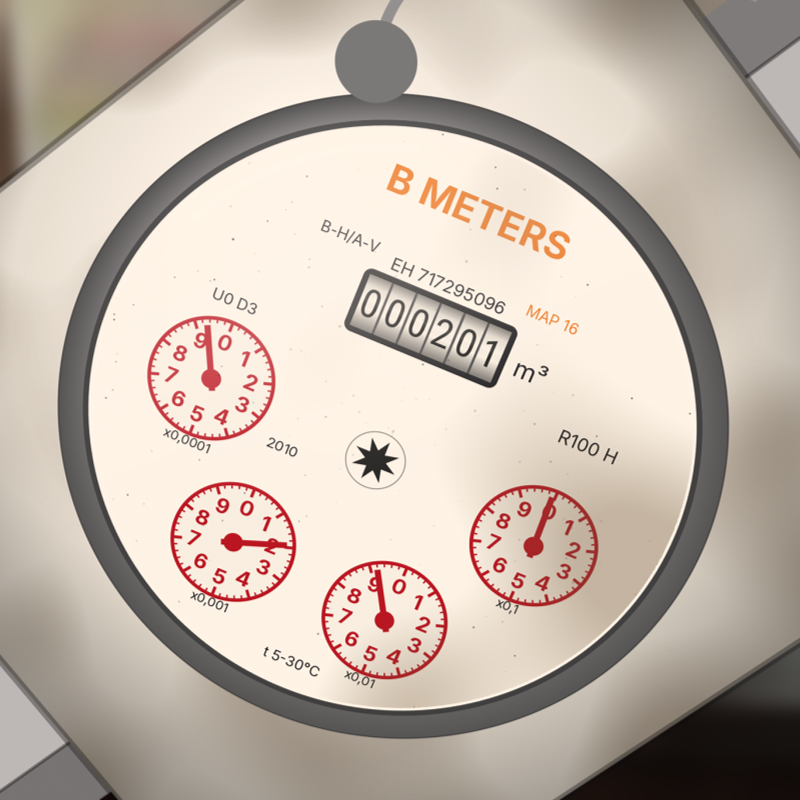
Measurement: 200.9919 m³
